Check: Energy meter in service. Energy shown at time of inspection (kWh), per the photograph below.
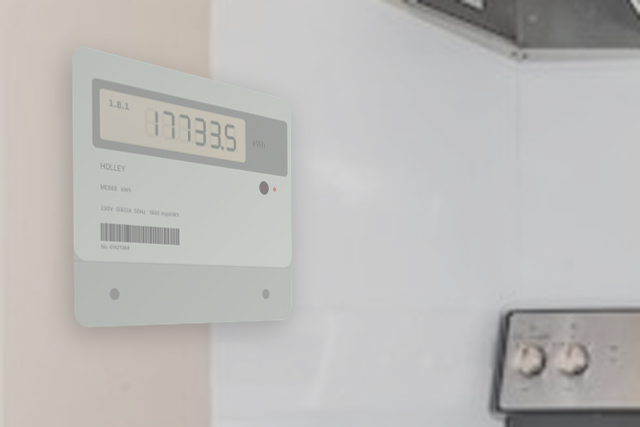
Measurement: 17733.5 kWh
